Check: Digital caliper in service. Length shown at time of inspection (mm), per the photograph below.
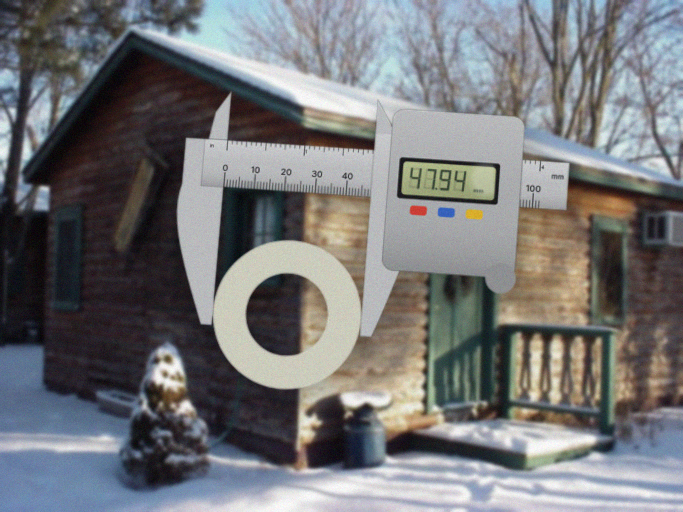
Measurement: 47.94 mm
